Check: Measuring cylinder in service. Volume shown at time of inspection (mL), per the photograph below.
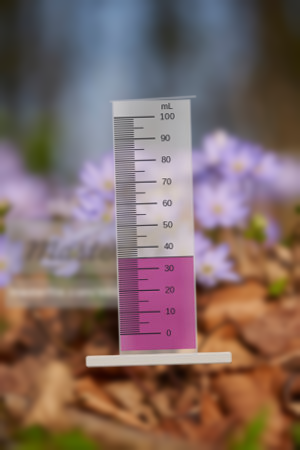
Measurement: 35 mL
